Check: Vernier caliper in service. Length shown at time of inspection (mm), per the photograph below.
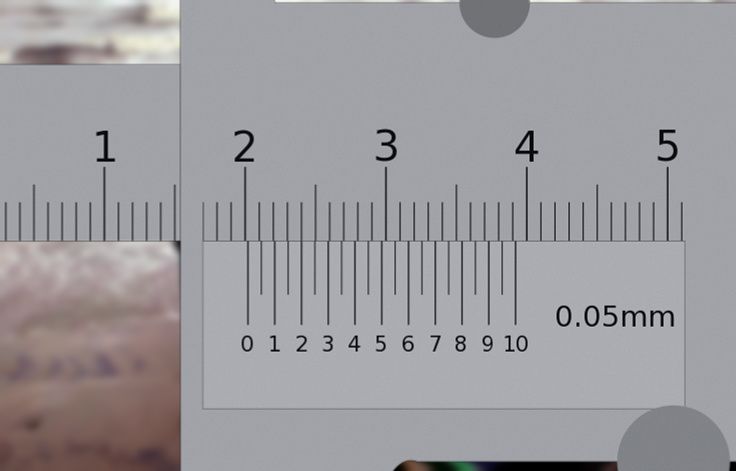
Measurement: 20.2 mm
